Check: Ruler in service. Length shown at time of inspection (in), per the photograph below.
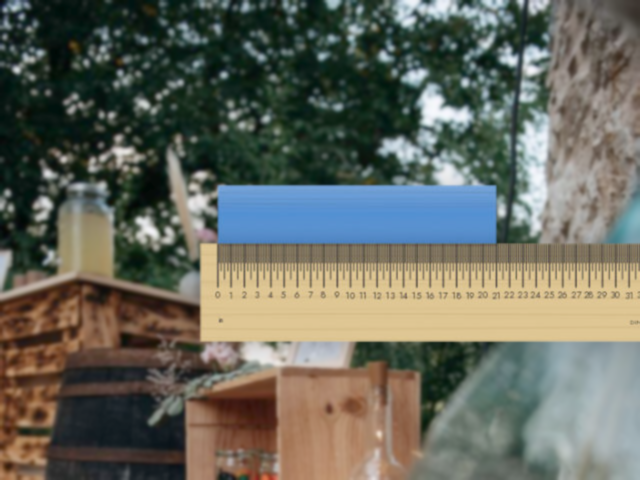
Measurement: 21 in
